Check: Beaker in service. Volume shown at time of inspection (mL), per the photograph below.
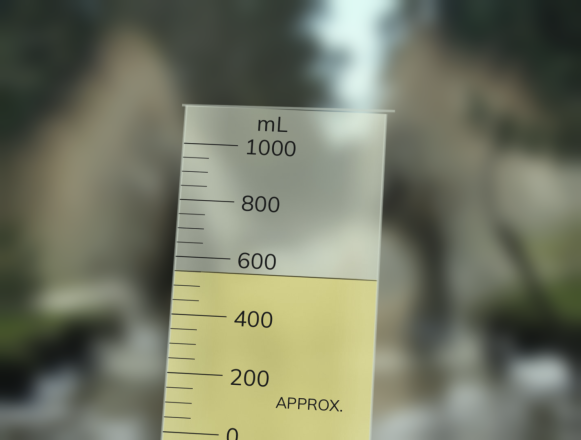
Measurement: 550 mL
